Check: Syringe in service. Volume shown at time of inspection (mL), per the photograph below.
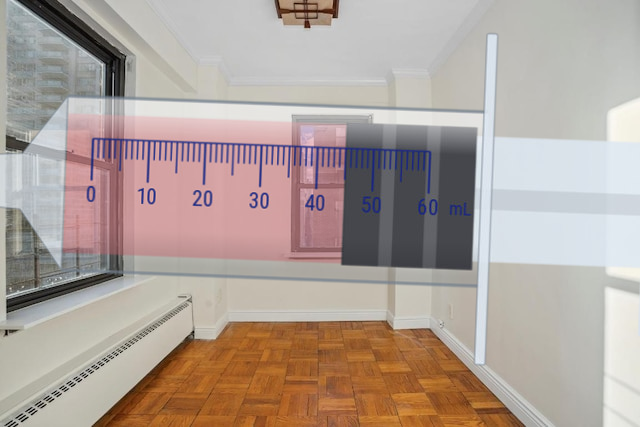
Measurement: 45 mL
